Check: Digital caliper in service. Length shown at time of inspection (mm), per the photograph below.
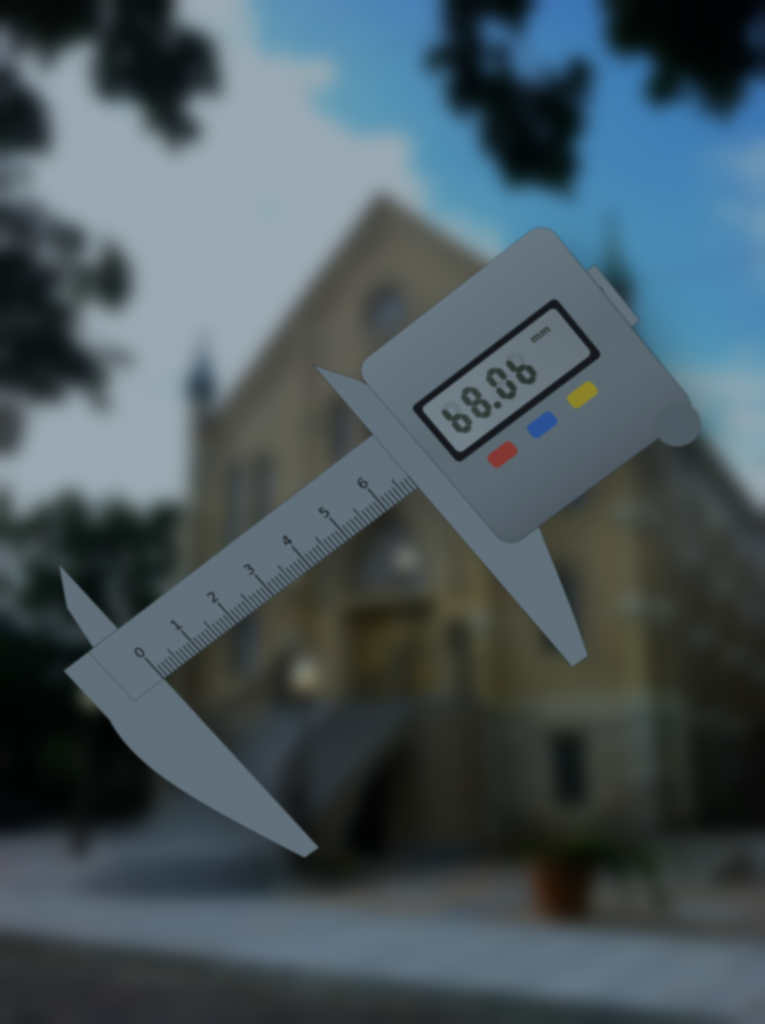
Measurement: 68.06 mm
